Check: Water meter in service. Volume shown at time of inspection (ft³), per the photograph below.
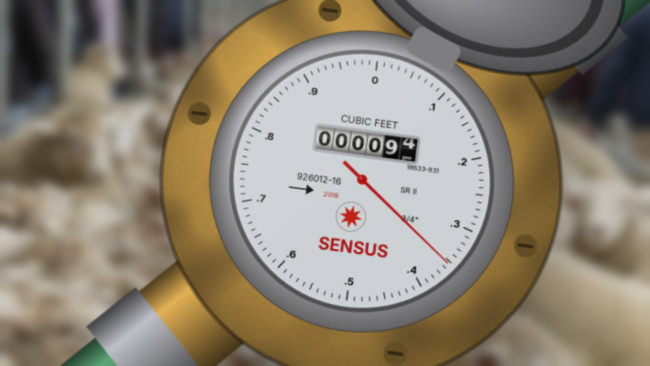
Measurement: 94.35 ft³
